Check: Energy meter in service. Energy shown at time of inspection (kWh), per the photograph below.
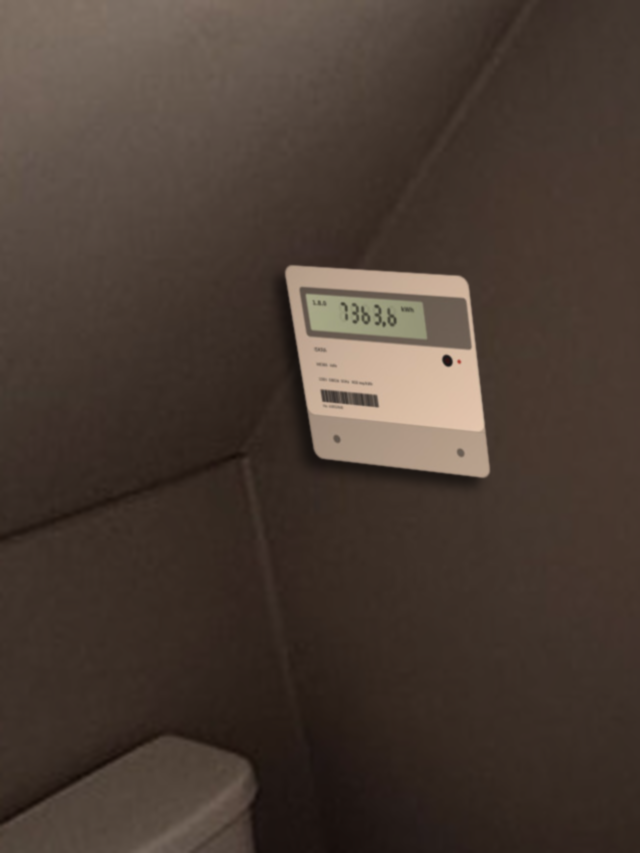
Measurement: 7363.6 kWh
